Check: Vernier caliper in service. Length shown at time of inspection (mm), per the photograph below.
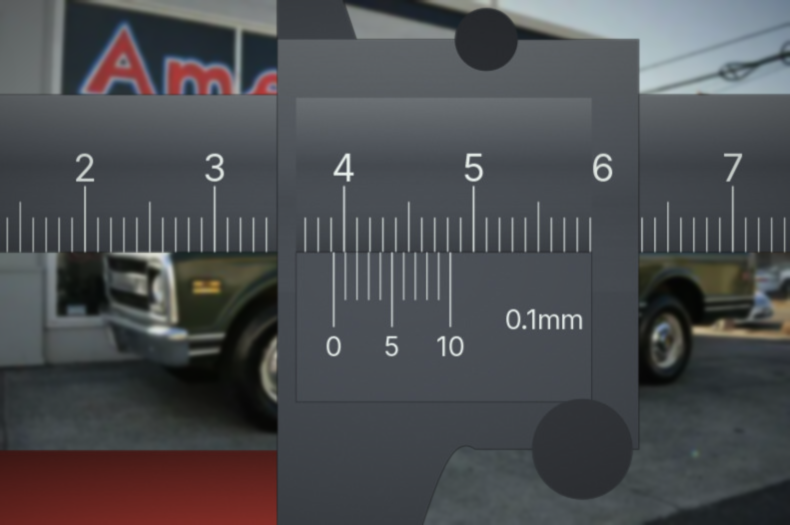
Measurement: 39.2 mm
